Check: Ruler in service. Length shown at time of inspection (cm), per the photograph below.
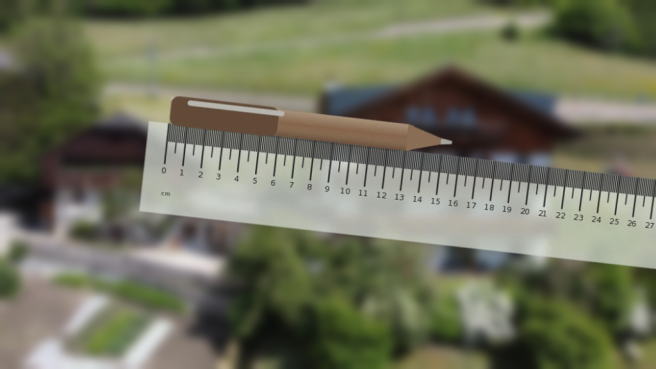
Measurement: 15.5 cm
